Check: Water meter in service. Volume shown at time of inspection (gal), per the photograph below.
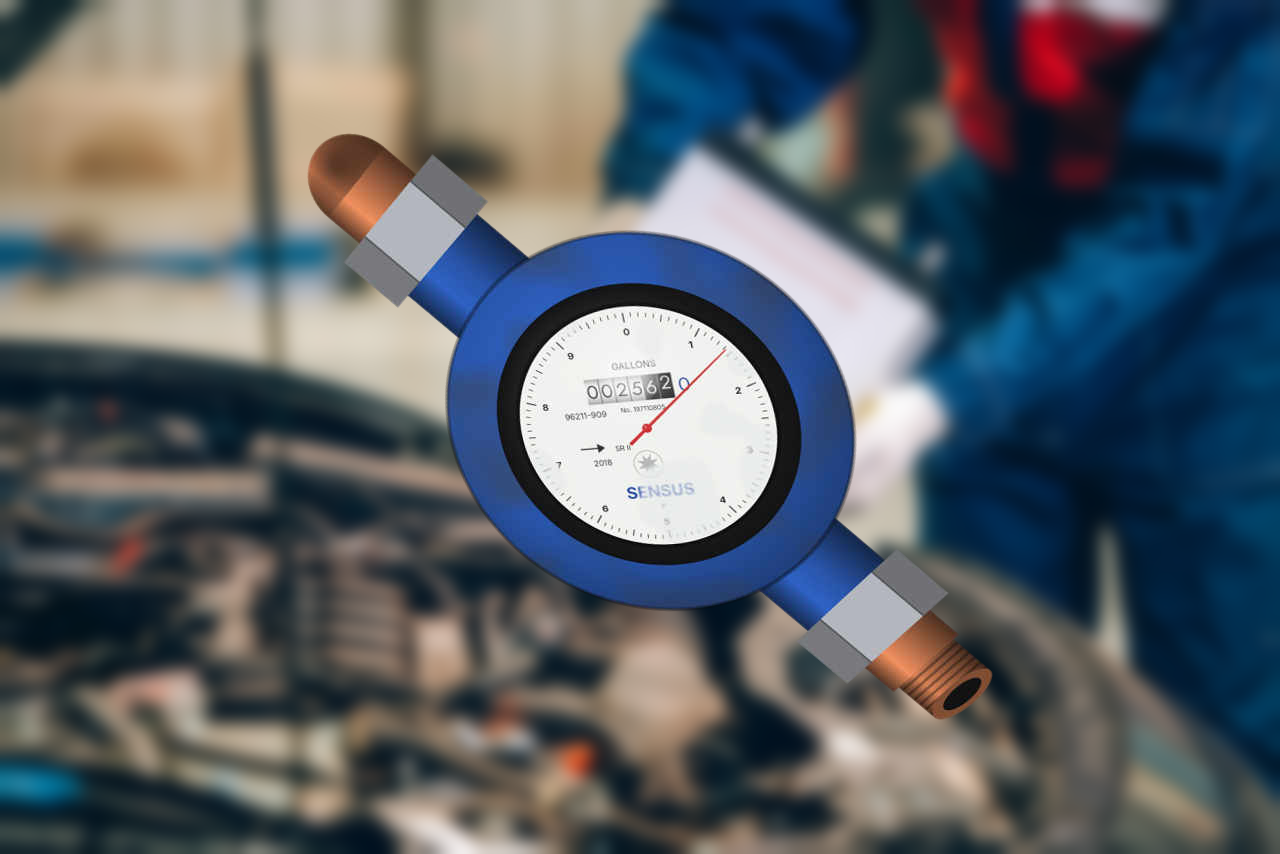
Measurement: 25621.4 gal
